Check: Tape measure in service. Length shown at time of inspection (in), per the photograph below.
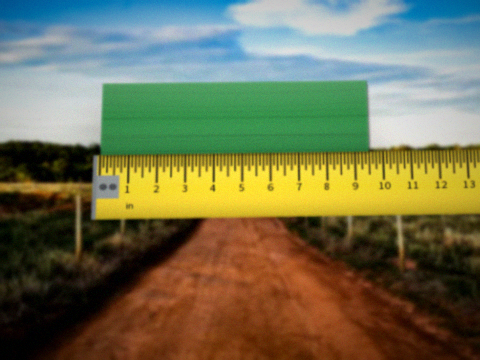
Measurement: 9.5 in
